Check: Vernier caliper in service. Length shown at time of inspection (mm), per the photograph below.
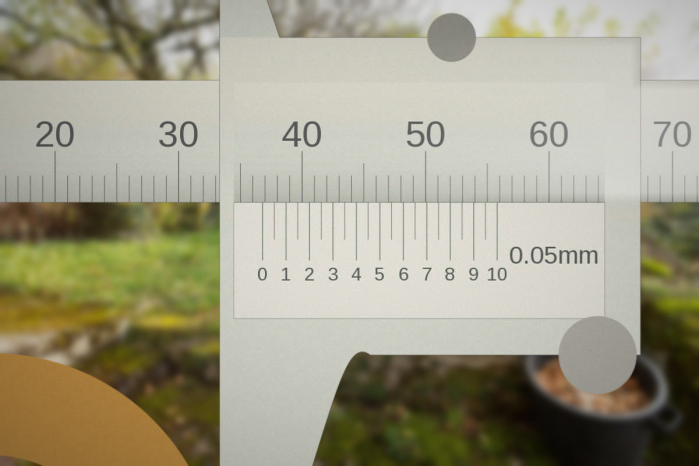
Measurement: 36.8 mm
